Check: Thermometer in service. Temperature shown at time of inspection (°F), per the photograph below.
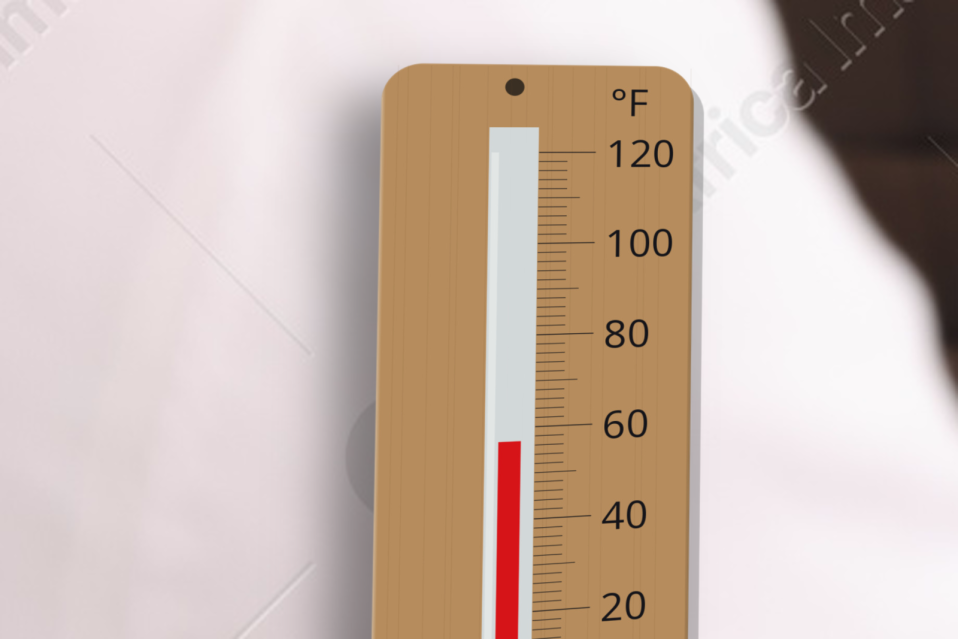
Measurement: 57 °F
